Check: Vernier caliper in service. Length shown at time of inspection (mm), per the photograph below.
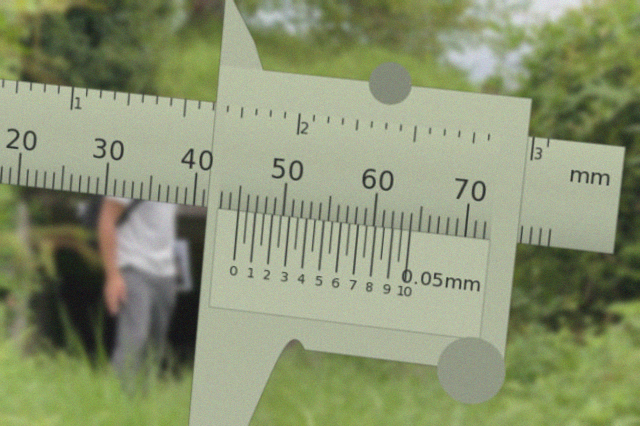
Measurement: 45.0 mm
